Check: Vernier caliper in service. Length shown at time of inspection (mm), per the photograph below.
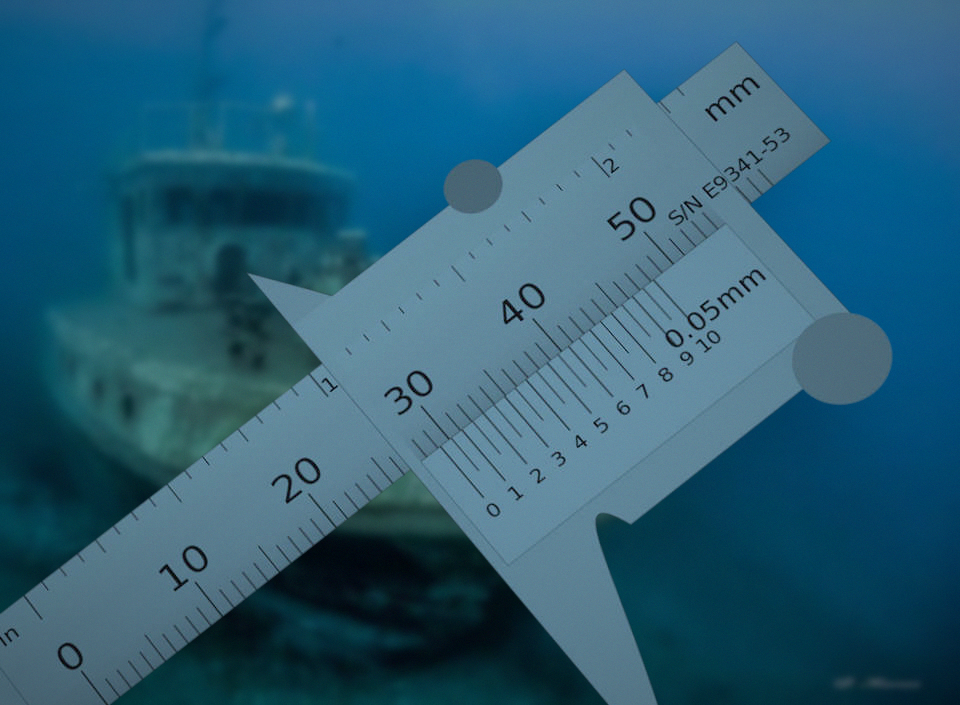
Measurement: 29.2 mm
